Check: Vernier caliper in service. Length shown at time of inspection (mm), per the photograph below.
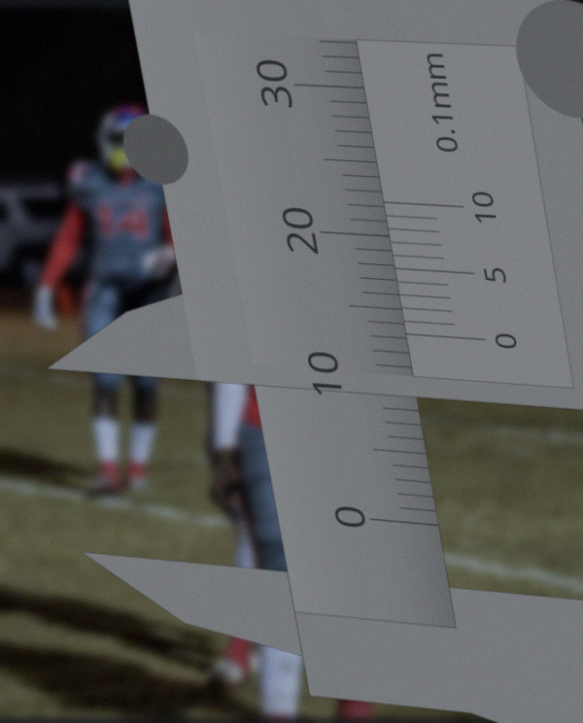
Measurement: 13.3 mm
